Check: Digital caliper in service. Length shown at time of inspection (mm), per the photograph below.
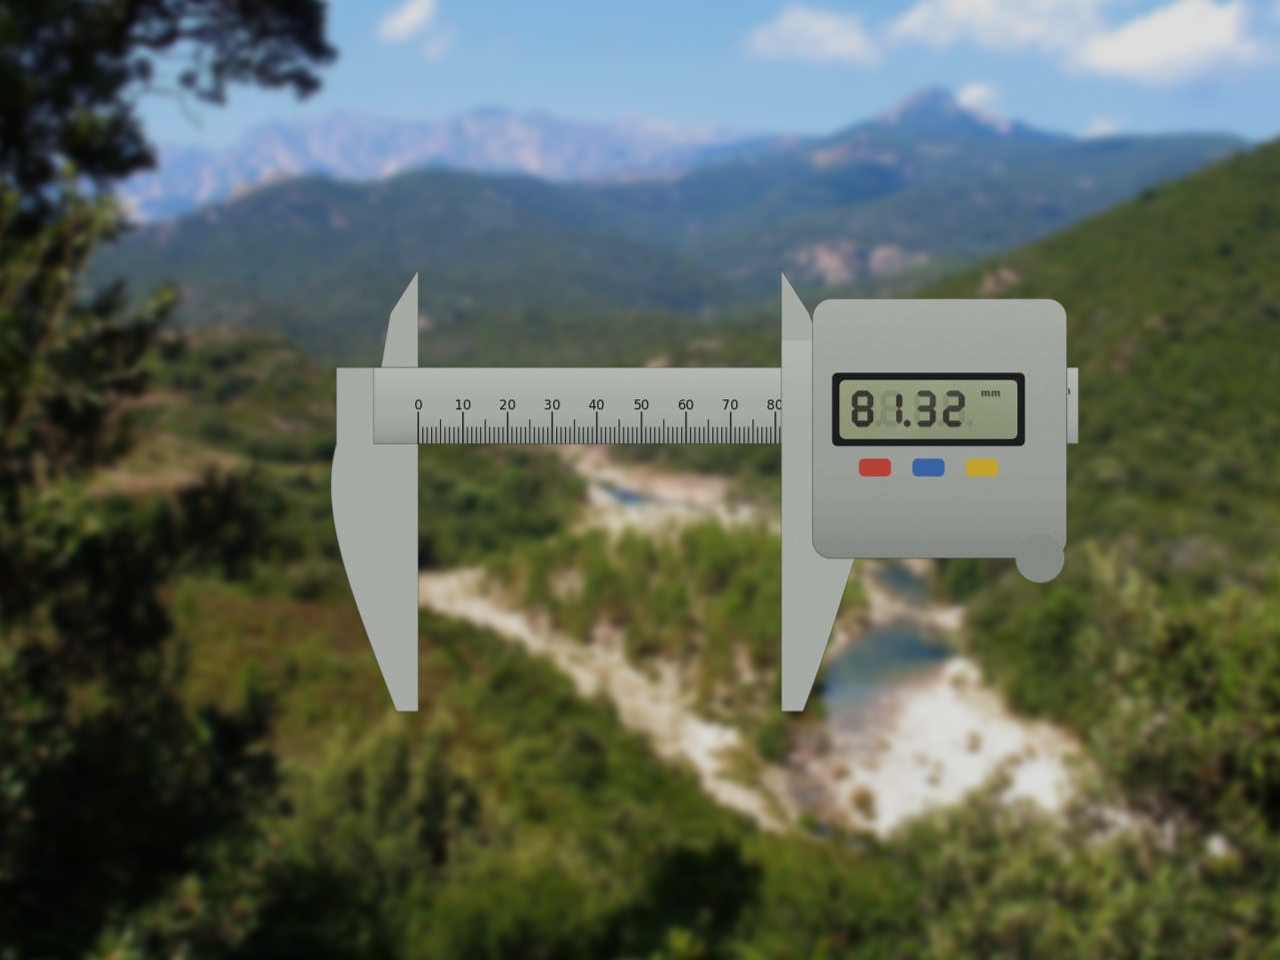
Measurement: 81.32 mm
